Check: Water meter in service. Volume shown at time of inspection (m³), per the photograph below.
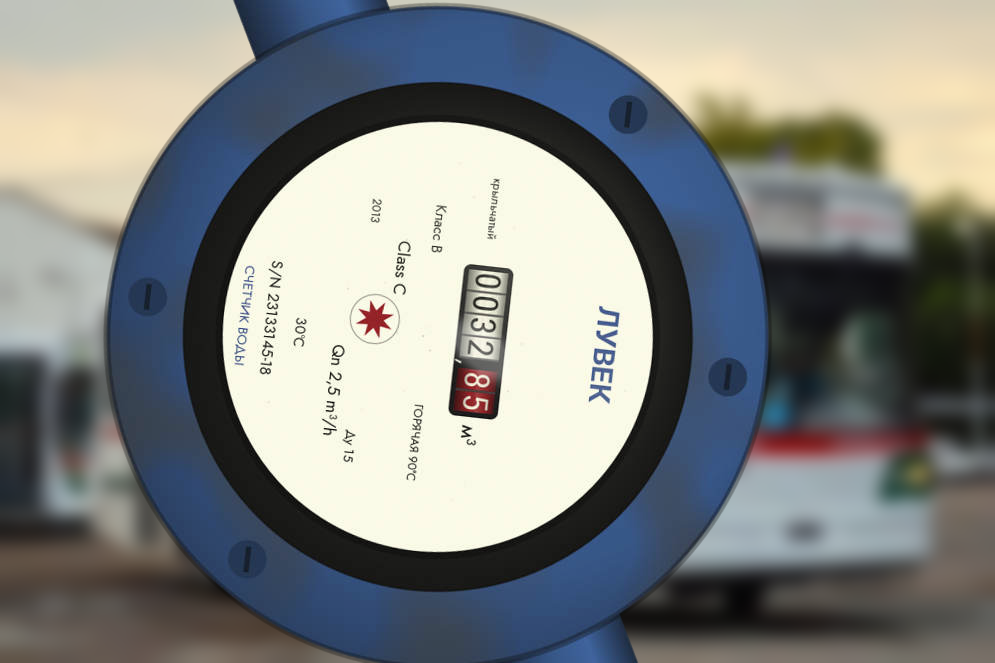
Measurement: 32.85 m³
